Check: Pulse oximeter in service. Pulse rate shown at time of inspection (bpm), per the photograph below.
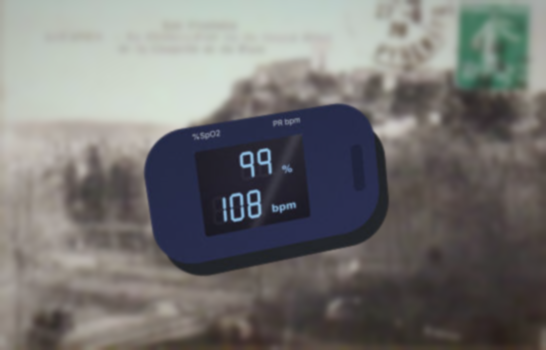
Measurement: 108 bpm
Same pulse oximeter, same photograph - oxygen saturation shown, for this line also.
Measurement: 99 %
